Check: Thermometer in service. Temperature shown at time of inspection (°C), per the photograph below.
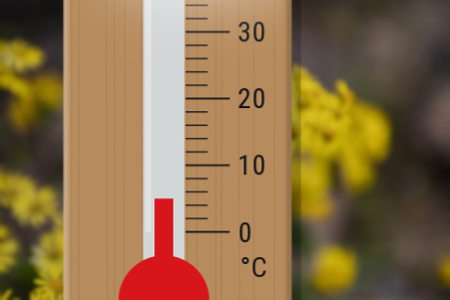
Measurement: 5 °C
